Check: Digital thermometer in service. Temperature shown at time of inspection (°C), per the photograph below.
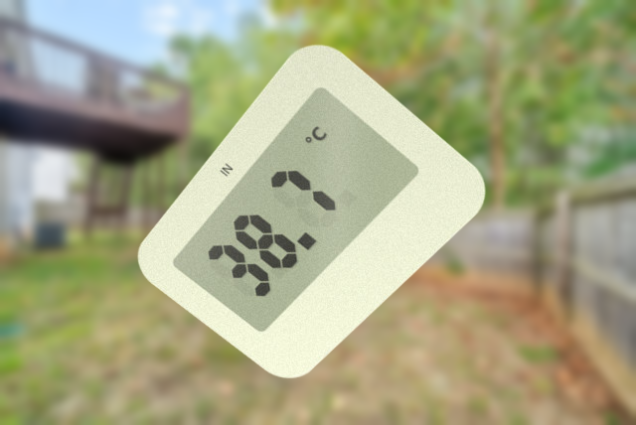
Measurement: 38.7 °C
